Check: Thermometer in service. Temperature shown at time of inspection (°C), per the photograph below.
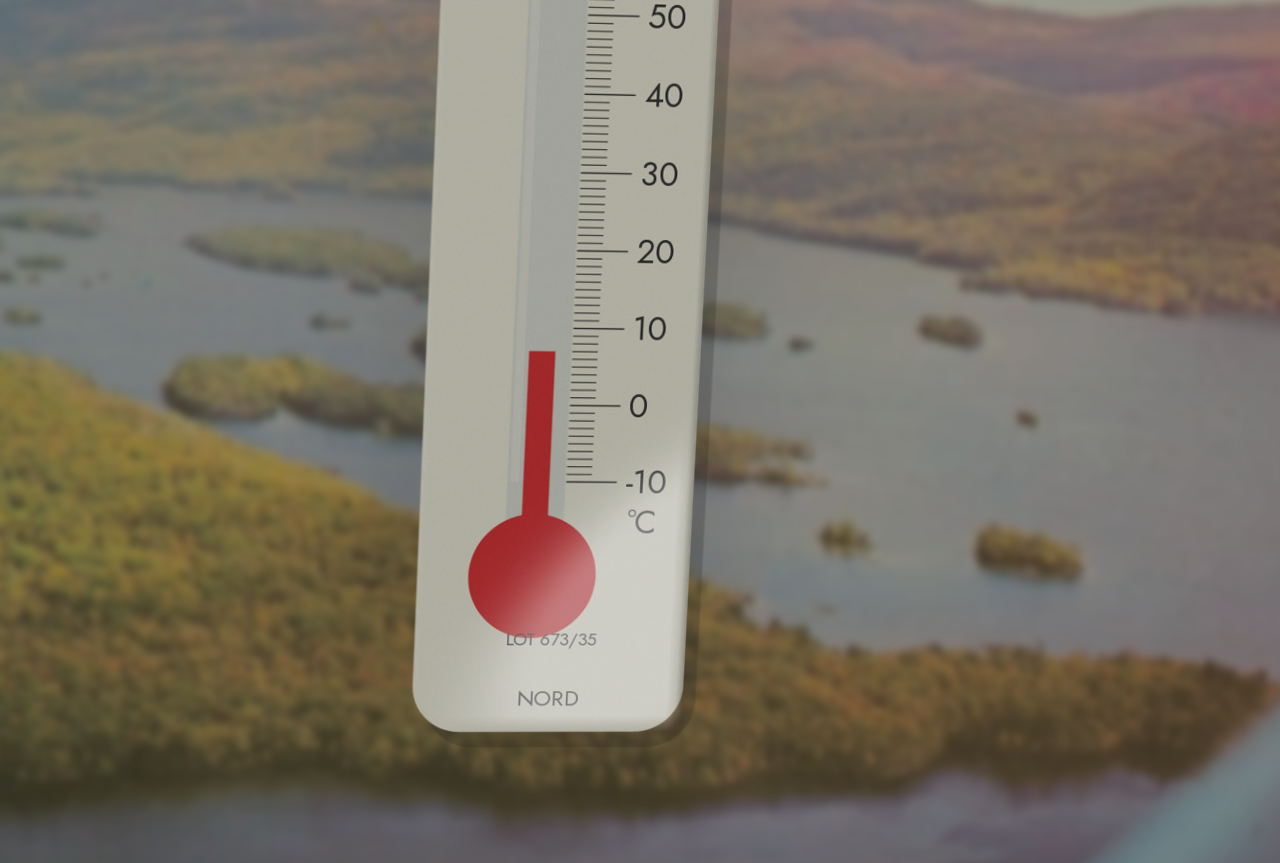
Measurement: 7 °C
